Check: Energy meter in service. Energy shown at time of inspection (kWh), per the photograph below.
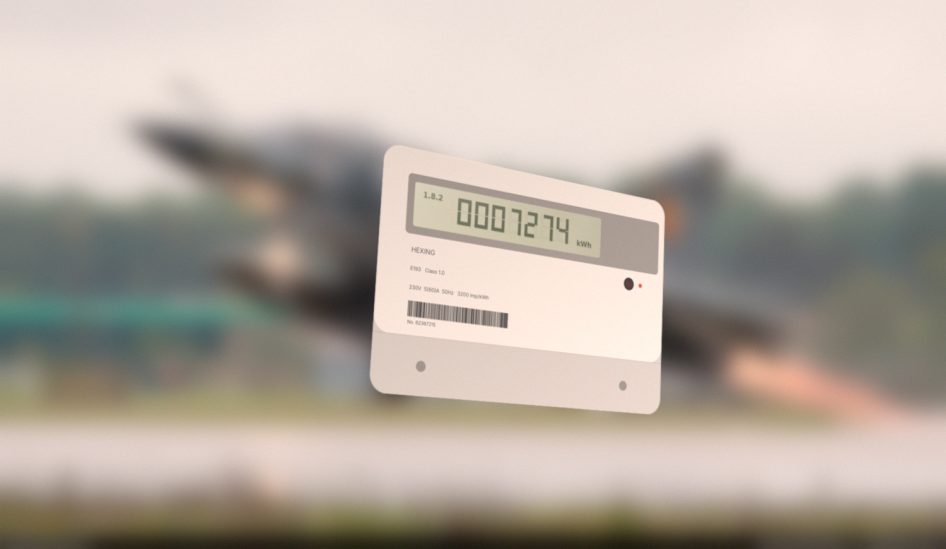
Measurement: 7274 kWh
